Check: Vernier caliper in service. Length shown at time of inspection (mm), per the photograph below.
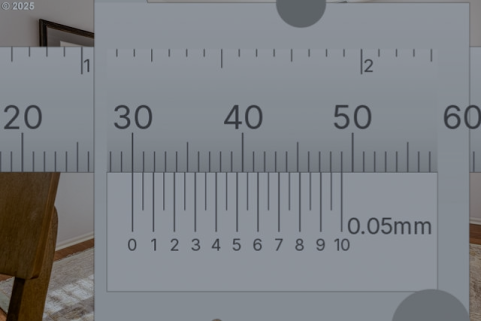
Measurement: 30.0 mm
